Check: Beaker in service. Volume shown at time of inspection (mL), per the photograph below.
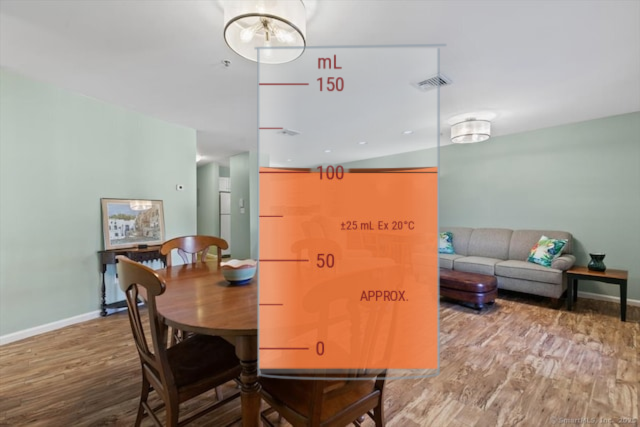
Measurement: 100 mL
